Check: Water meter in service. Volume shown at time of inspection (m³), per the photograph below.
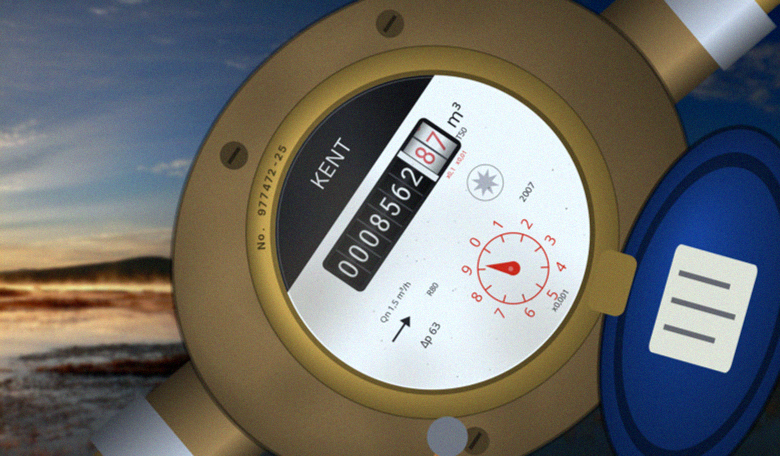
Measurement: 8562.869 m³
